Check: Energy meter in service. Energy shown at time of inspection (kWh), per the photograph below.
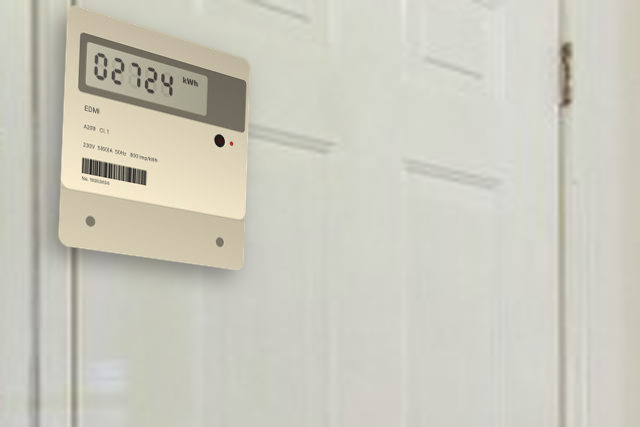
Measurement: 2724 kWh
